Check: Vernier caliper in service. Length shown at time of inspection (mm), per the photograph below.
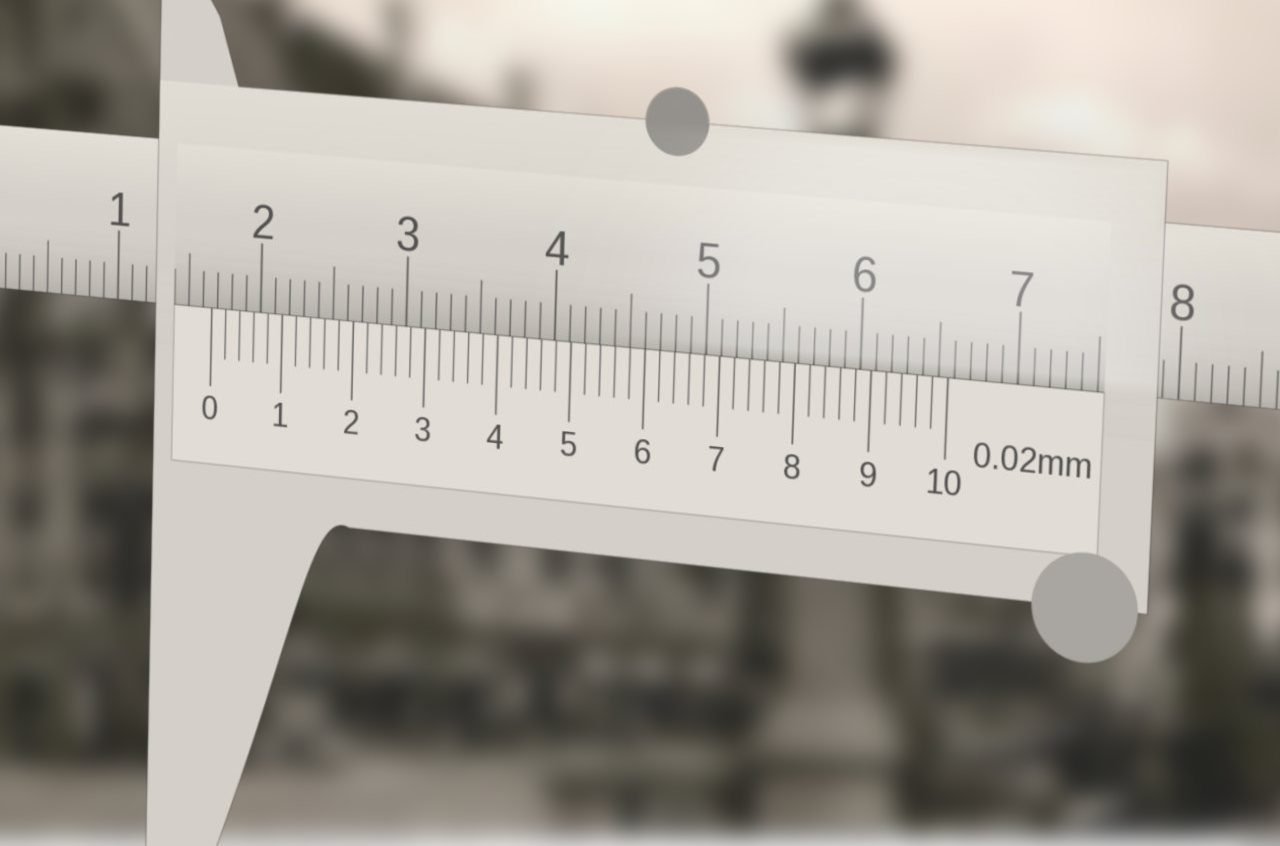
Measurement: 16.6 mm
